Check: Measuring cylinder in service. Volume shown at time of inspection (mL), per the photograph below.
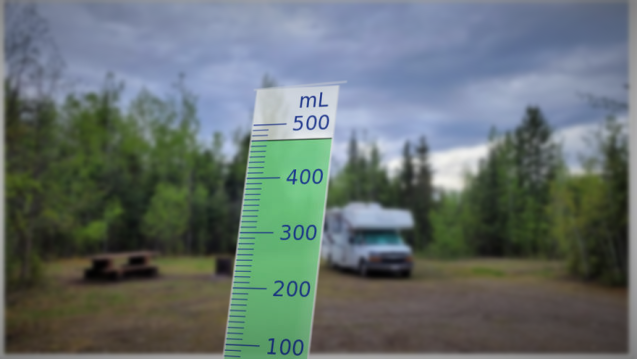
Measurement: 470 mL
